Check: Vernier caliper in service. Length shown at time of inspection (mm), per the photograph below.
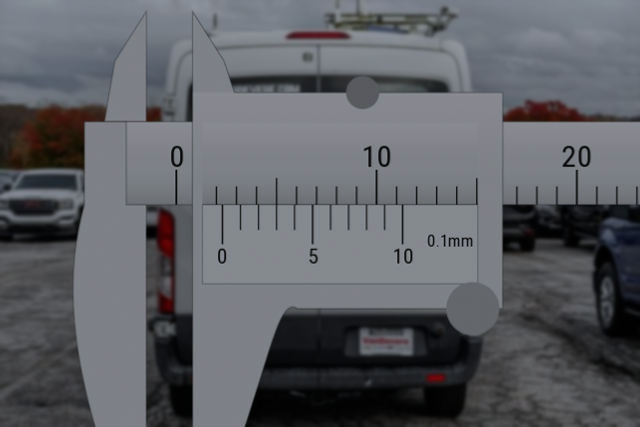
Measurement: 2.3 mm
